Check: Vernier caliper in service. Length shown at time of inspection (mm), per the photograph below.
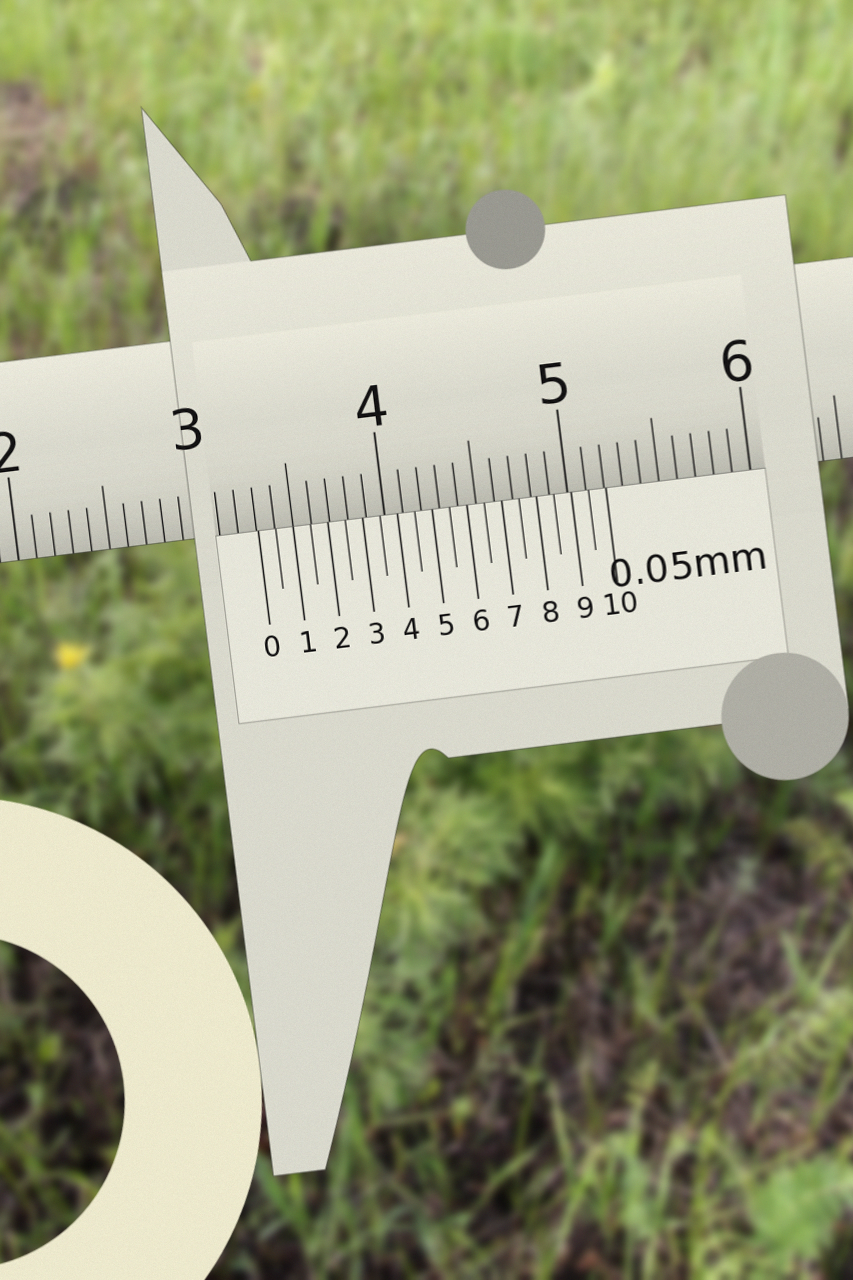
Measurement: 33.1 mm
